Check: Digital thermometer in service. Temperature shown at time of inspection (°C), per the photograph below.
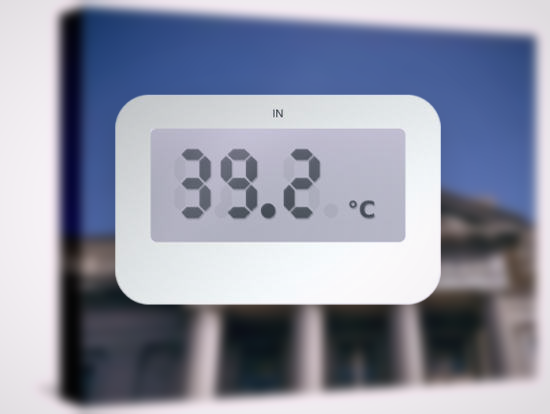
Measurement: 39.2 °C
